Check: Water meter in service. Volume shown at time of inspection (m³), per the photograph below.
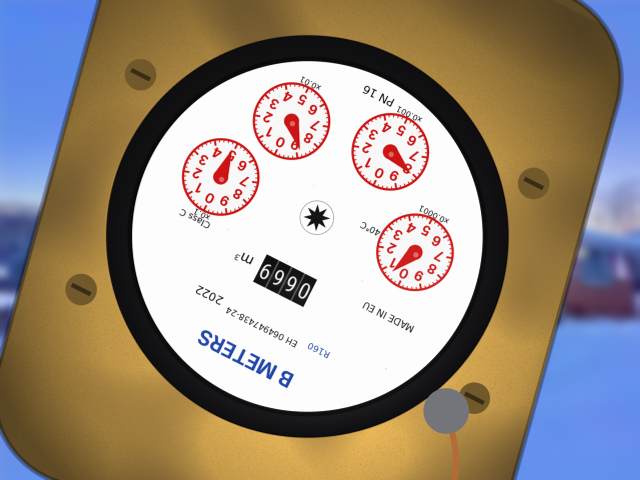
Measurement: 669.4880 m³
